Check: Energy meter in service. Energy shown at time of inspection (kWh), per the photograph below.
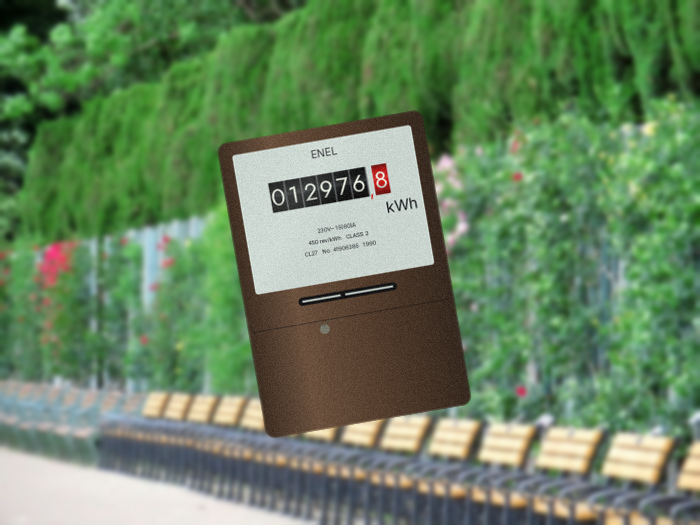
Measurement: 12976.8 kWh
